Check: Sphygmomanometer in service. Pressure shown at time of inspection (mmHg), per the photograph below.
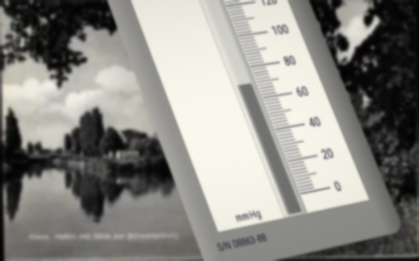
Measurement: 70 mmHg
